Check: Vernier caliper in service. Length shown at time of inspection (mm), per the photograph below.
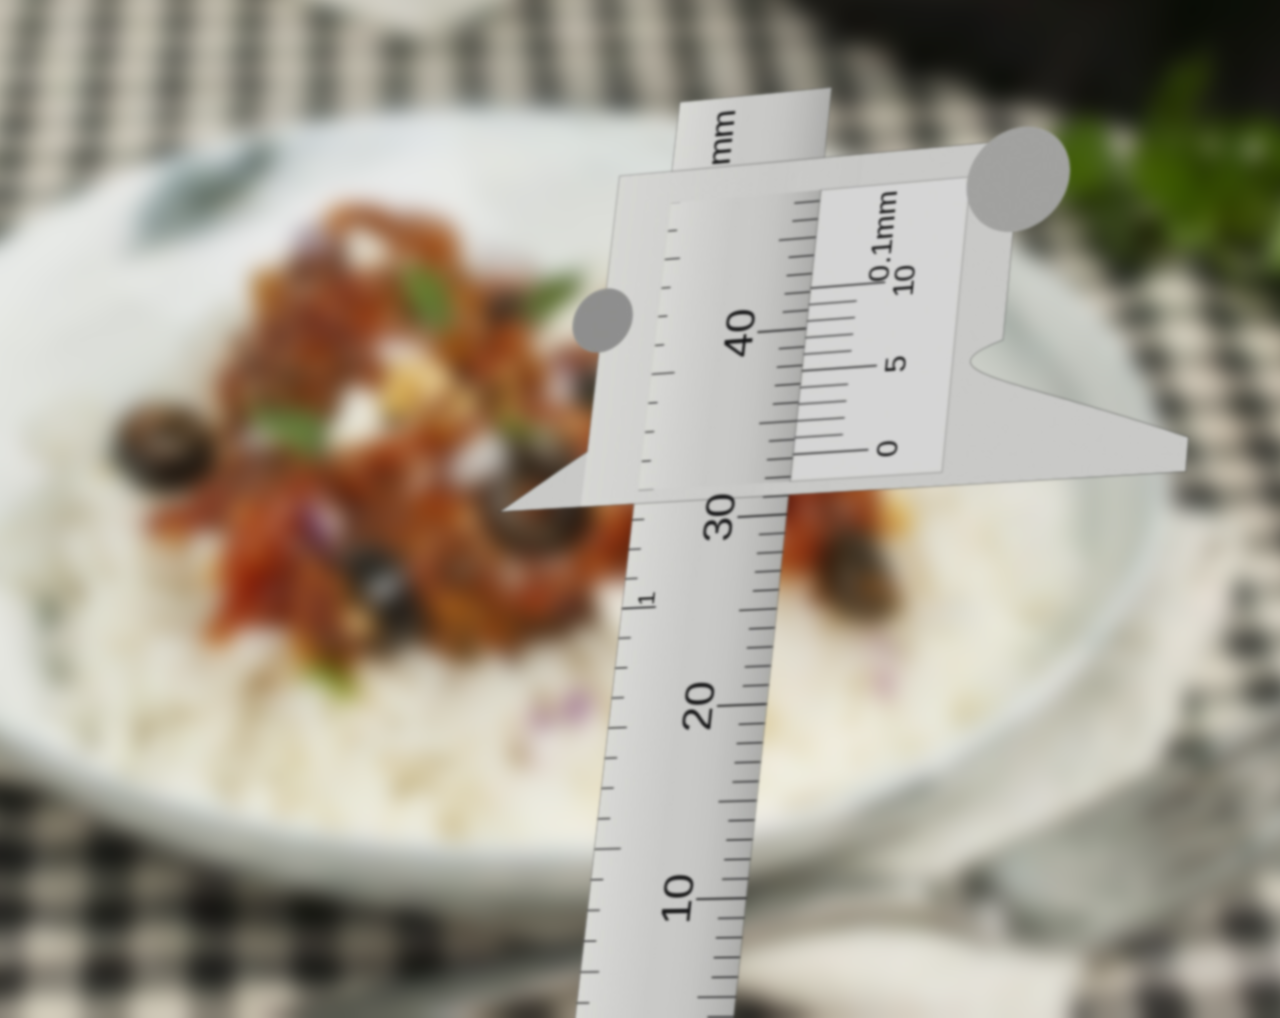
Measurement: 33.2 mm
